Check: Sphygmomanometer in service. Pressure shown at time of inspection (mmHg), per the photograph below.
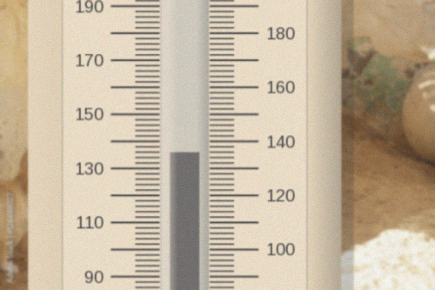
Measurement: 136 mmHg
